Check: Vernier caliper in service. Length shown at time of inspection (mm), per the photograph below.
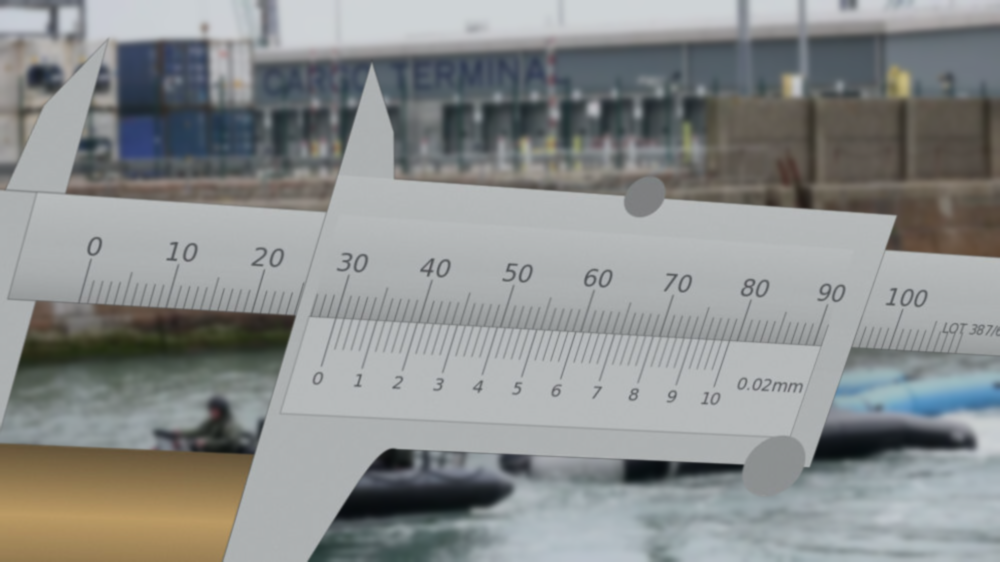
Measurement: 30.0 mm
